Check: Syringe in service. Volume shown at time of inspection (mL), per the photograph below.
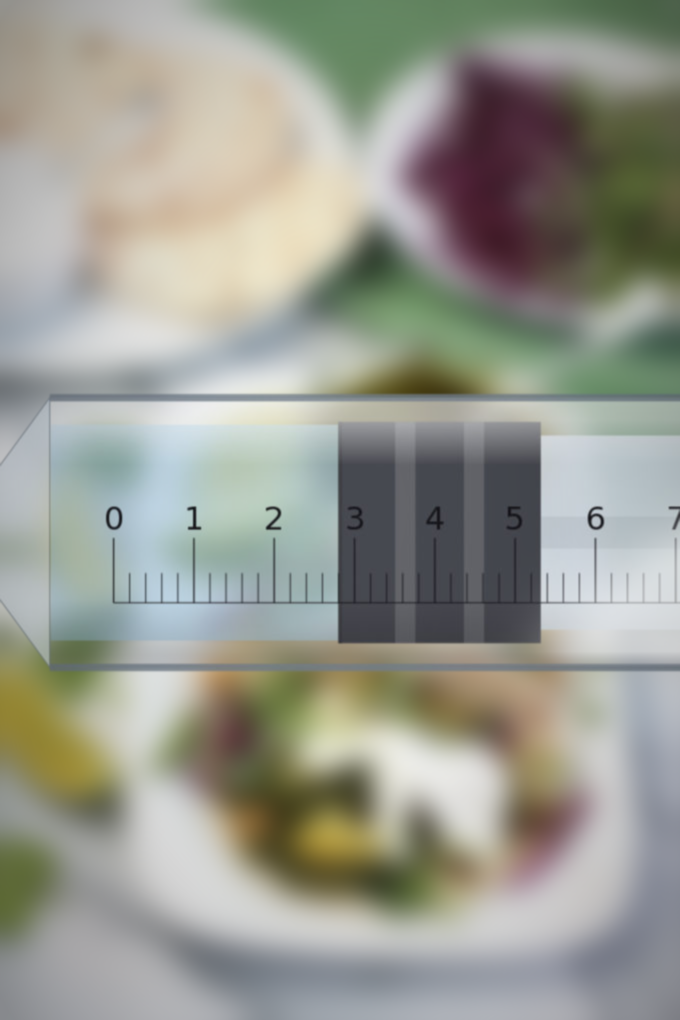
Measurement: 2.8 mL
